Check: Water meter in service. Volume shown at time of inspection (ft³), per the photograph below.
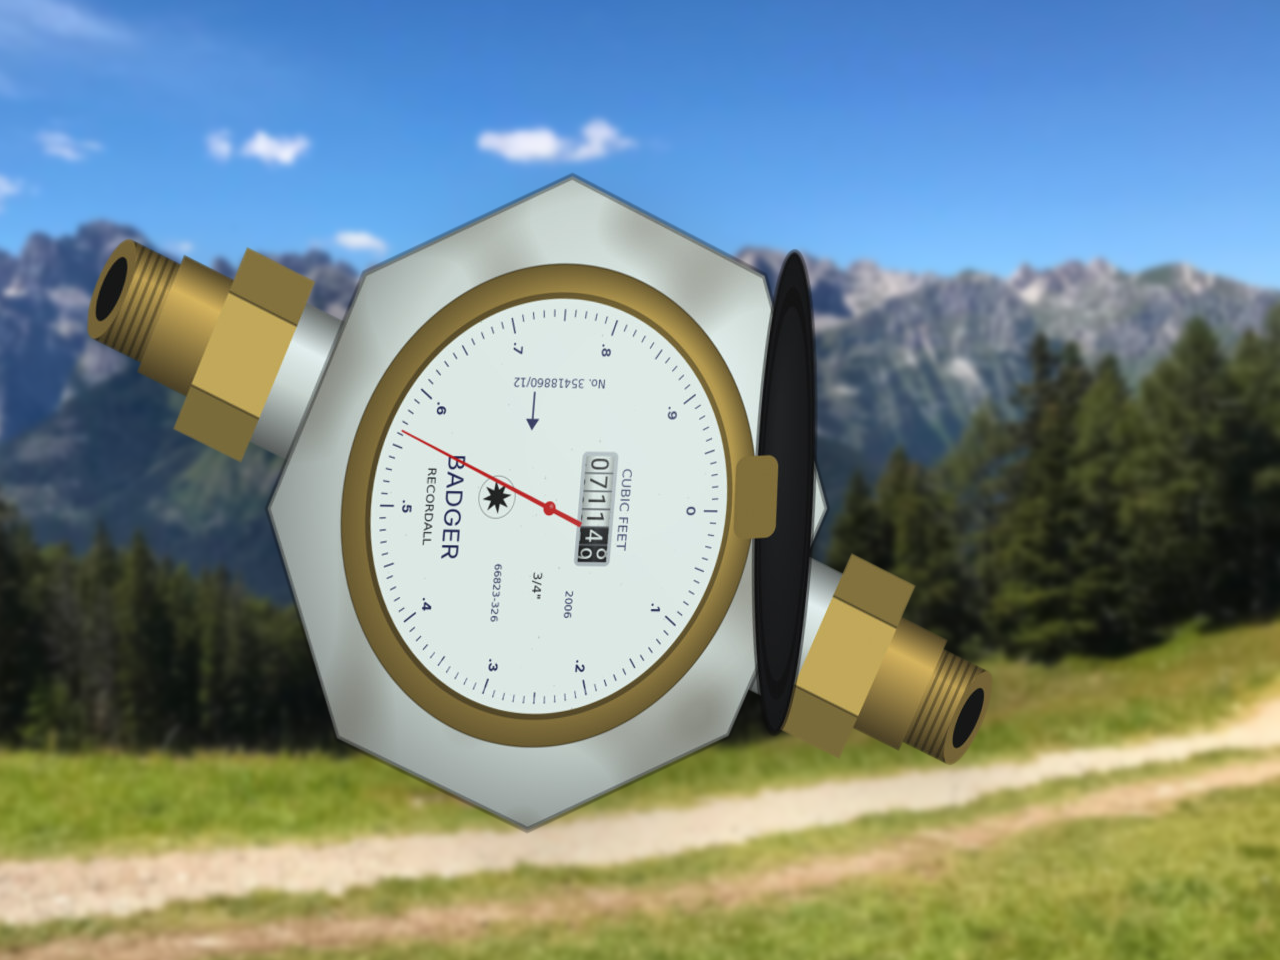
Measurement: 71148.56 ft³
